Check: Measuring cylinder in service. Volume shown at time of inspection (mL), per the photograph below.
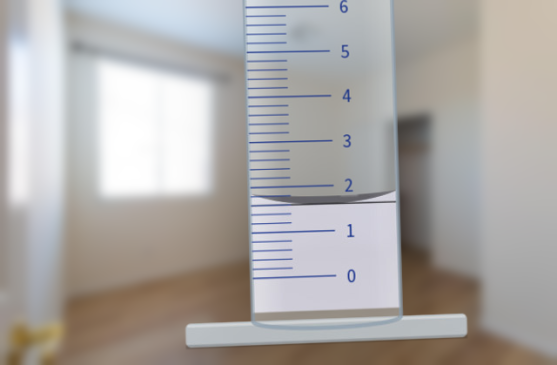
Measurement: 1.6 mL
